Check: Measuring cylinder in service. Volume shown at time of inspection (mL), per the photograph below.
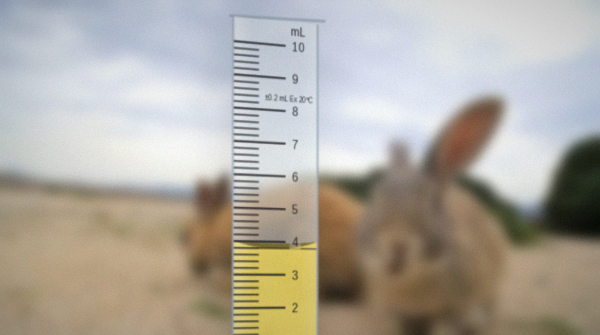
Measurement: 3.8 mL
